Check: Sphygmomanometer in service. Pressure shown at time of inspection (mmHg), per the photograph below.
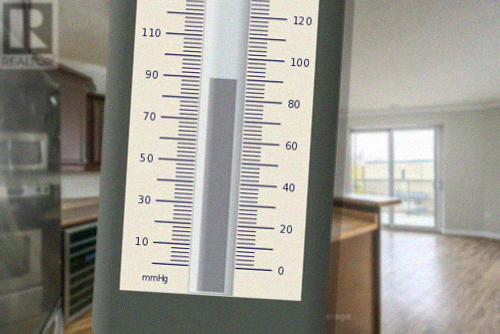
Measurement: 90 mmHg
